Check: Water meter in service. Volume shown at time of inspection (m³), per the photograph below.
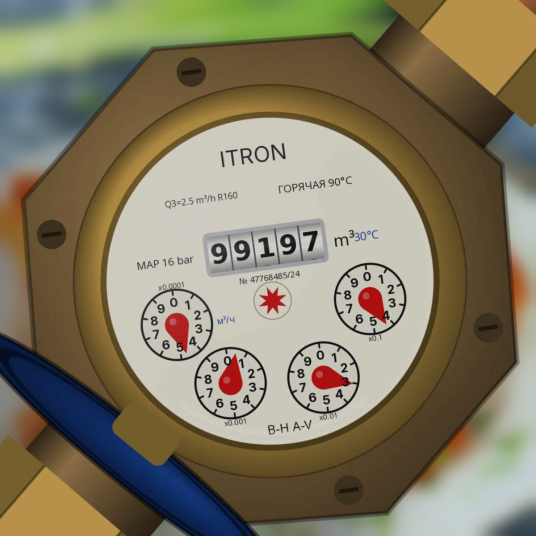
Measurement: 99197.4304 m³
